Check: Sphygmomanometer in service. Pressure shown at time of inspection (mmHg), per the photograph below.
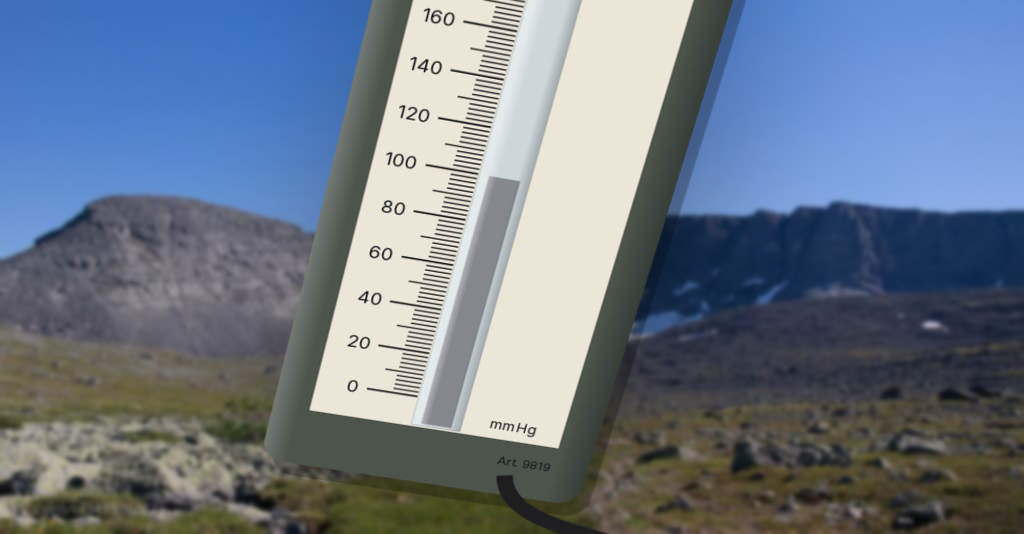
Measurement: 100 mmHg
